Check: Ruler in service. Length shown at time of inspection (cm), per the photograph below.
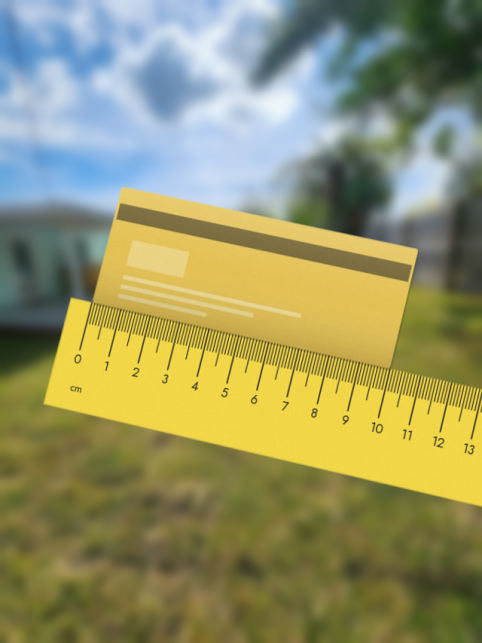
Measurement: 10 cm
